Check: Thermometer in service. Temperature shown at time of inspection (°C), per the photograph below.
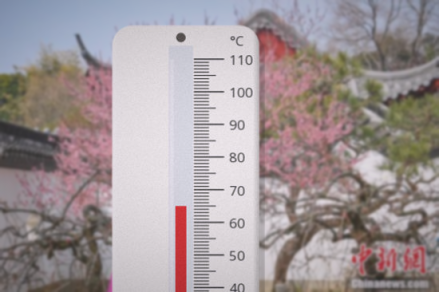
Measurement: 65 °C
